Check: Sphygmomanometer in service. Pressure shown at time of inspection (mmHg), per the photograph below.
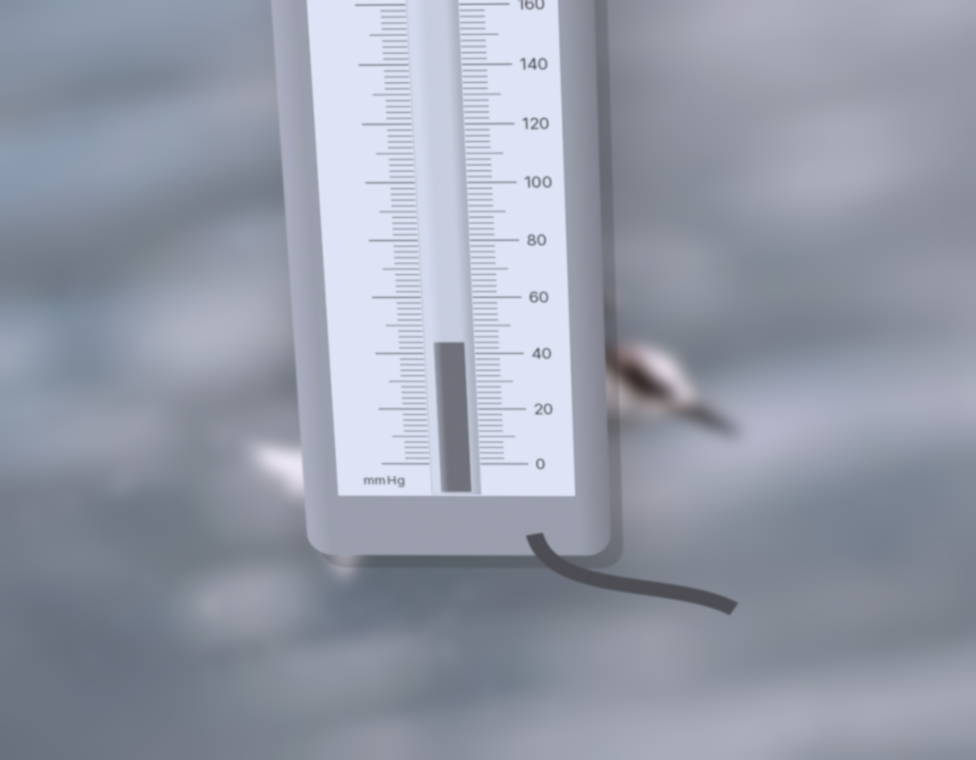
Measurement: 44 mmHg
